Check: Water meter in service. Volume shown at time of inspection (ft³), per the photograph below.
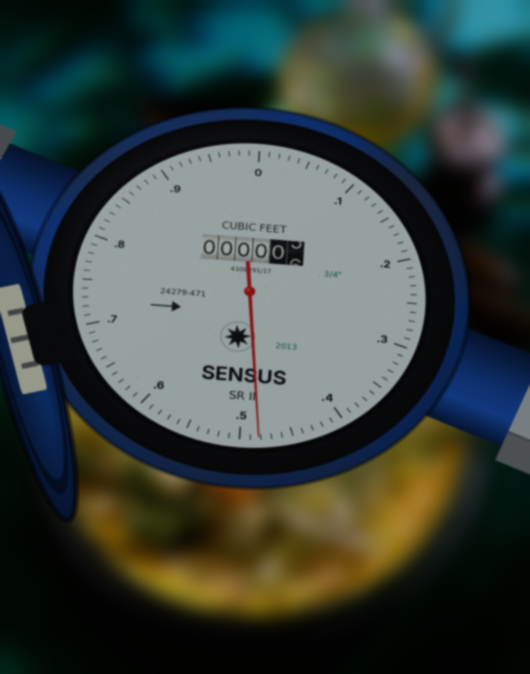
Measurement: 5.48 ft³
